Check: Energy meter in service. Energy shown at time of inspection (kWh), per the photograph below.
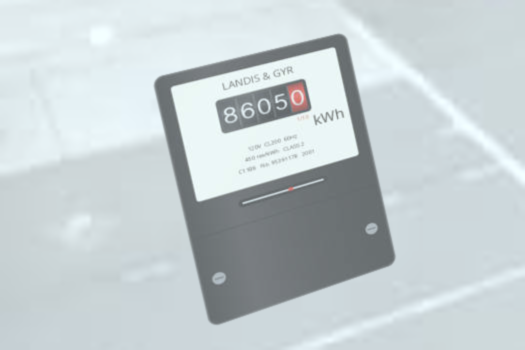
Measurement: 8605.0 kWh
